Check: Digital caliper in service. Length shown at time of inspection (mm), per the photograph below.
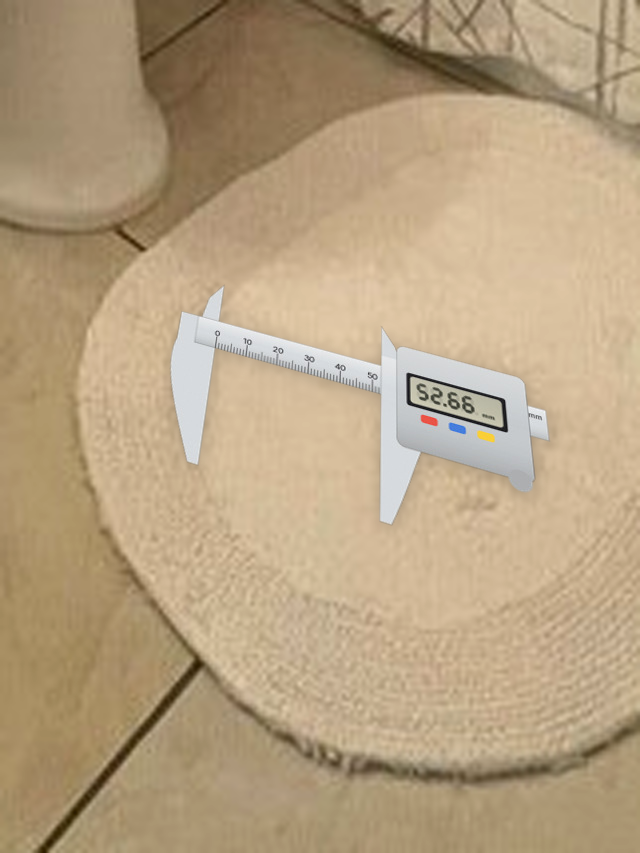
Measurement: 52.66 mm
